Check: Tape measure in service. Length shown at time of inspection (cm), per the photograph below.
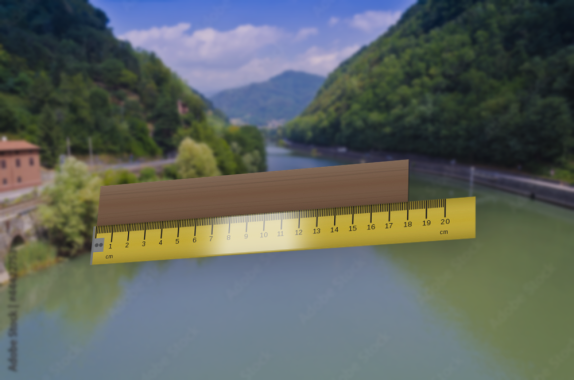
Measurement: 18 cm
